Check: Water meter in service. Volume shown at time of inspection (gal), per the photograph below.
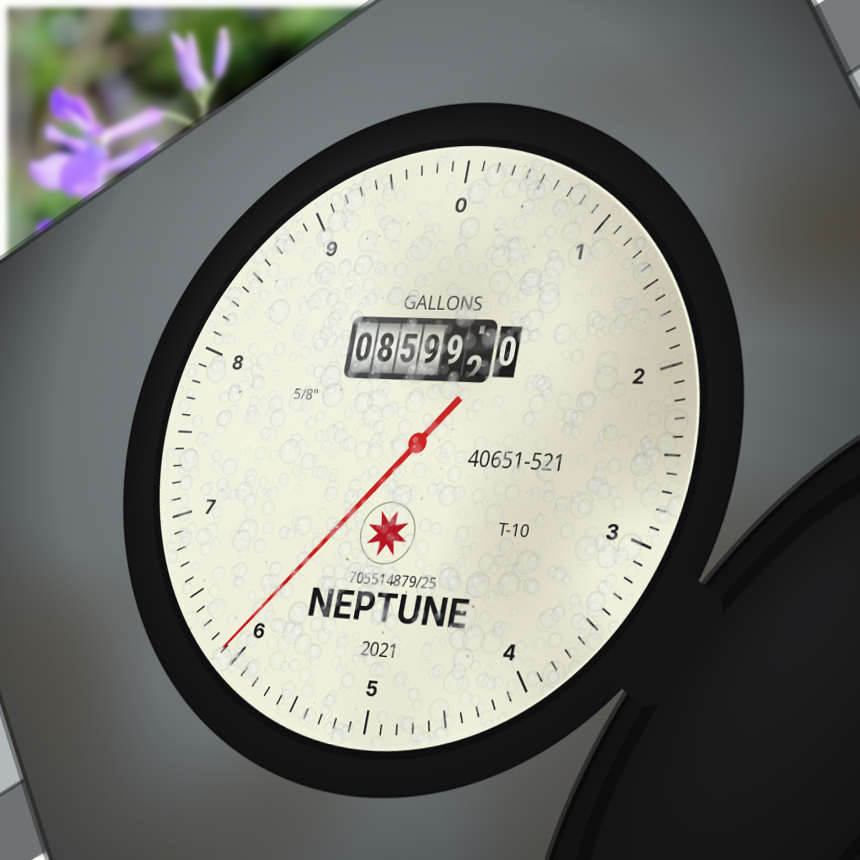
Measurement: 859916.1 gal
